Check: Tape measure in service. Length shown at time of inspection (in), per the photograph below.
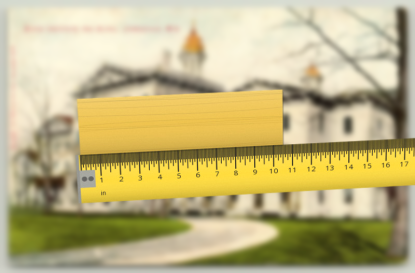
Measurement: 10.5 in
